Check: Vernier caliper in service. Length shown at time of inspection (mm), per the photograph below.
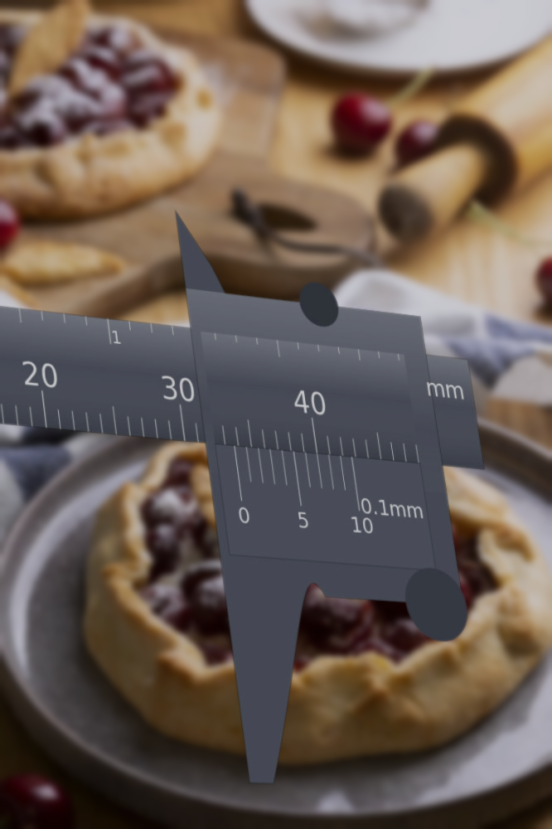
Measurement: 33.7 mm
